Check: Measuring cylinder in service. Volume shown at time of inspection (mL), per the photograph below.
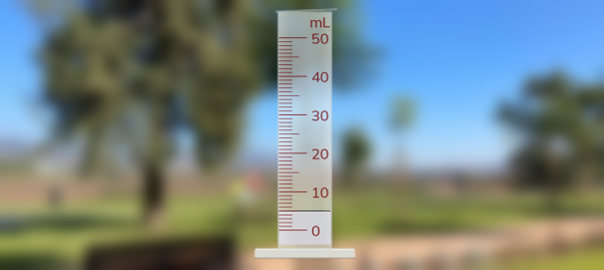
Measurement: 5 mL
